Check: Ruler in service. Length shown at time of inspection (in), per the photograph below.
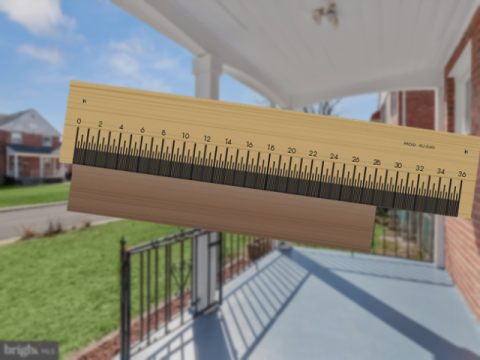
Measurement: 28.5 in
